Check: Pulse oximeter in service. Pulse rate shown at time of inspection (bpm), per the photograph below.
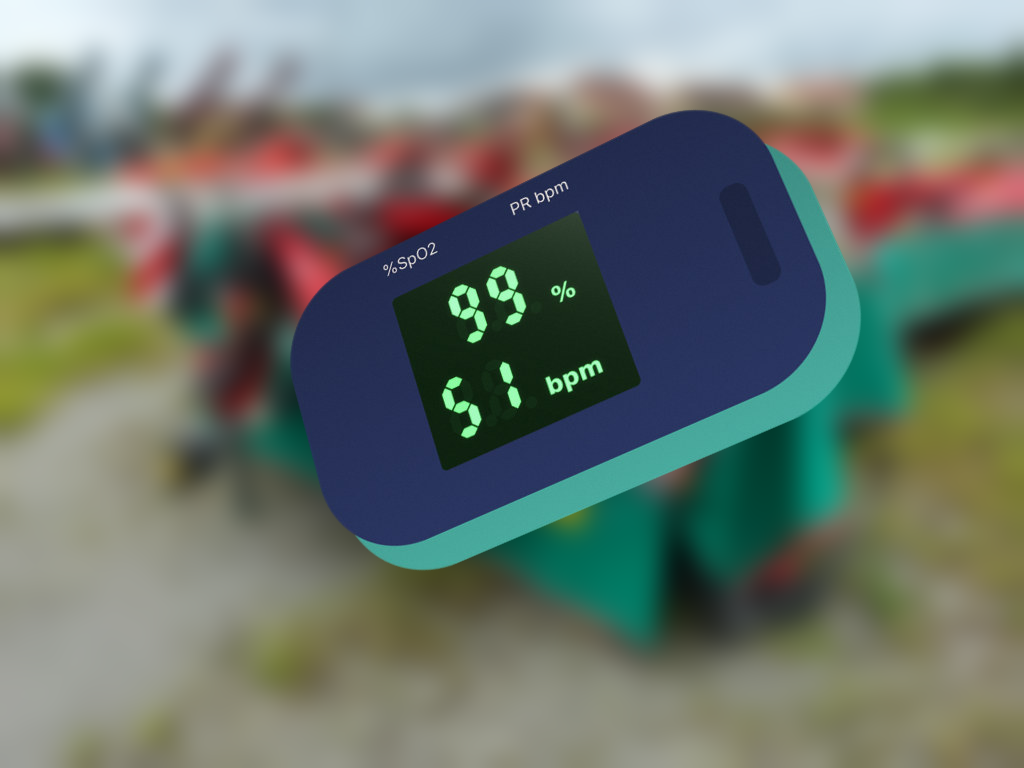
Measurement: 51 bpm
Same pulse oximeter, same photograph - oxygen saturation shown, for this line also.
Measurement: 99 %
